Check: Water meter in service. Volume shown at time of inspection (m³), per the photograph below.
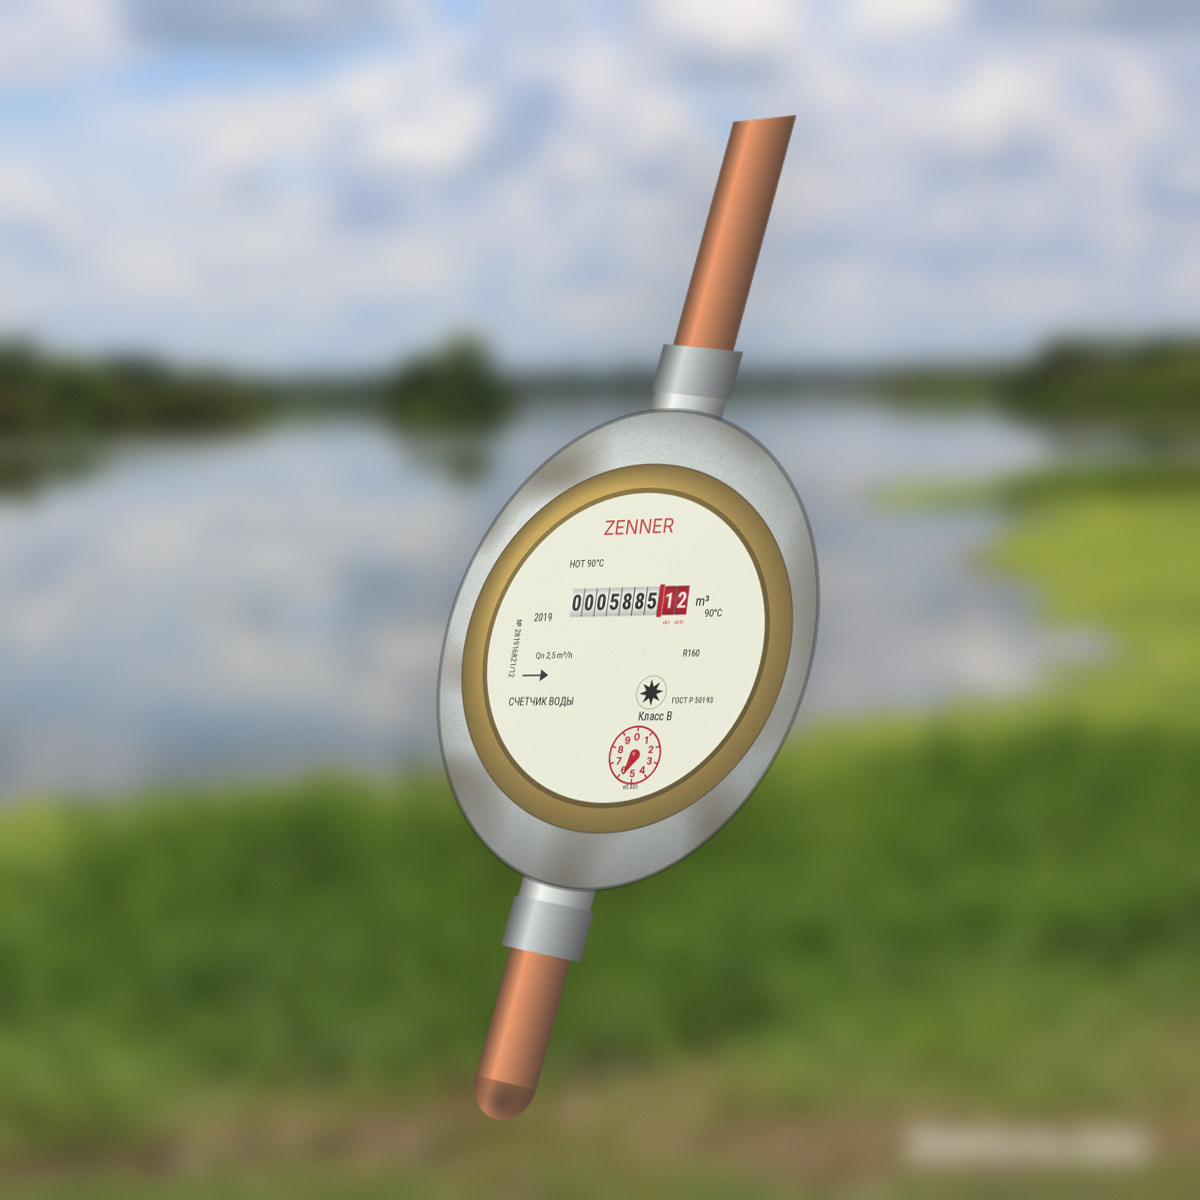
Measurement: 5885.125 m³
